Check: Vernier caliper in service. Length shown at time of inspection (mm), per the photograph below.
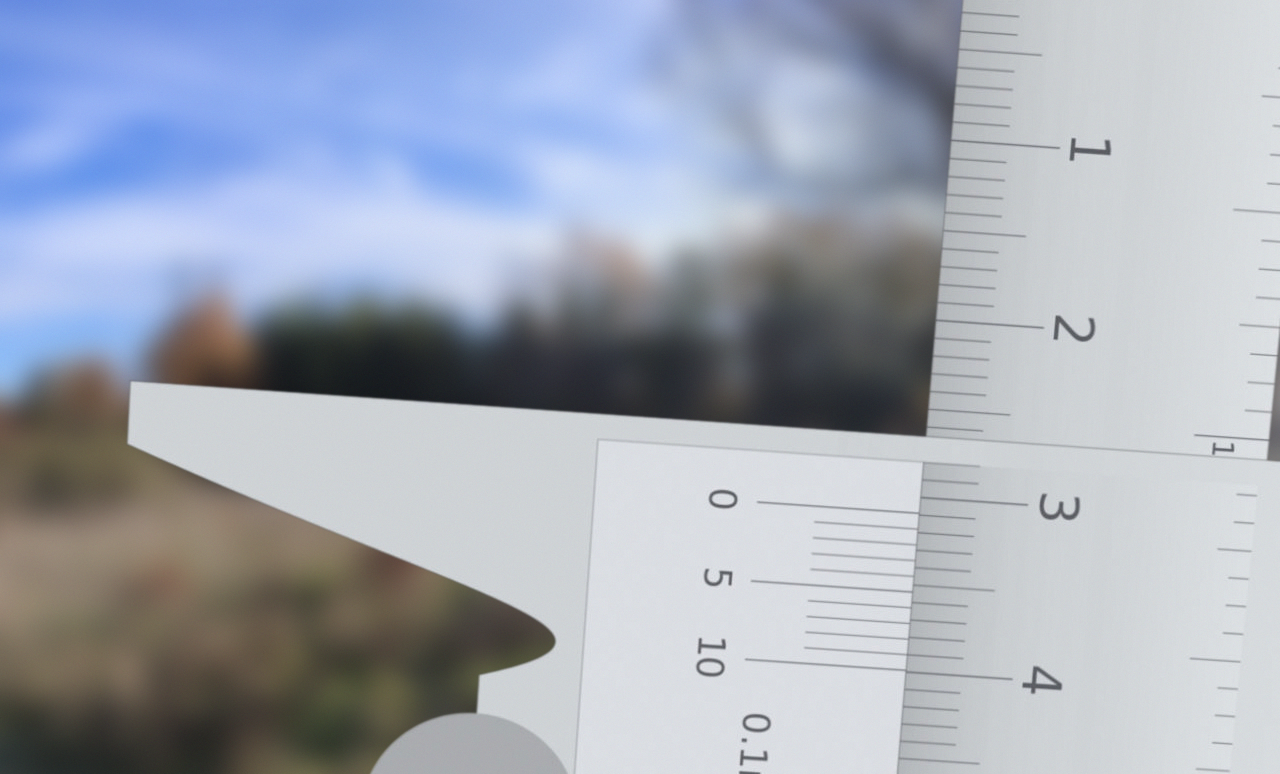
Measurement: 30.9 mm
